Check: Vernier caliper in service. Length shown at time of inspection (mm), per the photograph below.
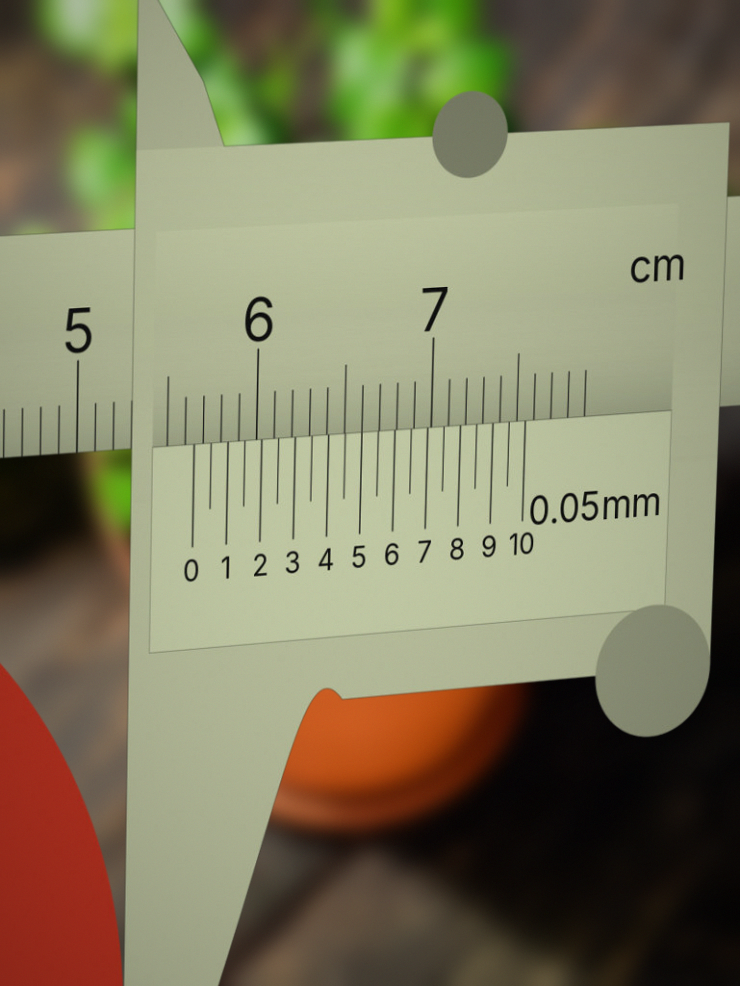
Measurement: 56.5 mm
